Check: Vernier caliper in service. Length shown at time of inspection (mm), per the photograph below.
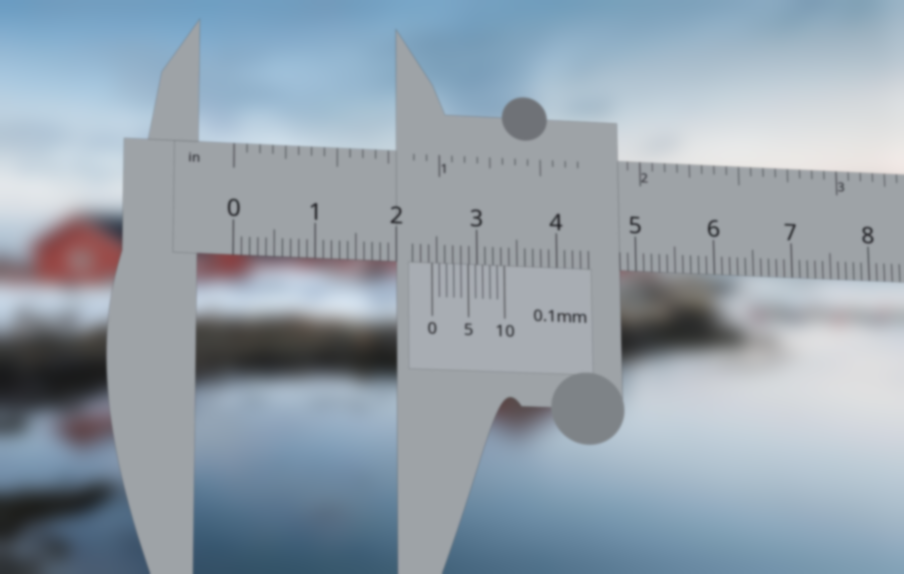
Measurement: 24.4 mm
